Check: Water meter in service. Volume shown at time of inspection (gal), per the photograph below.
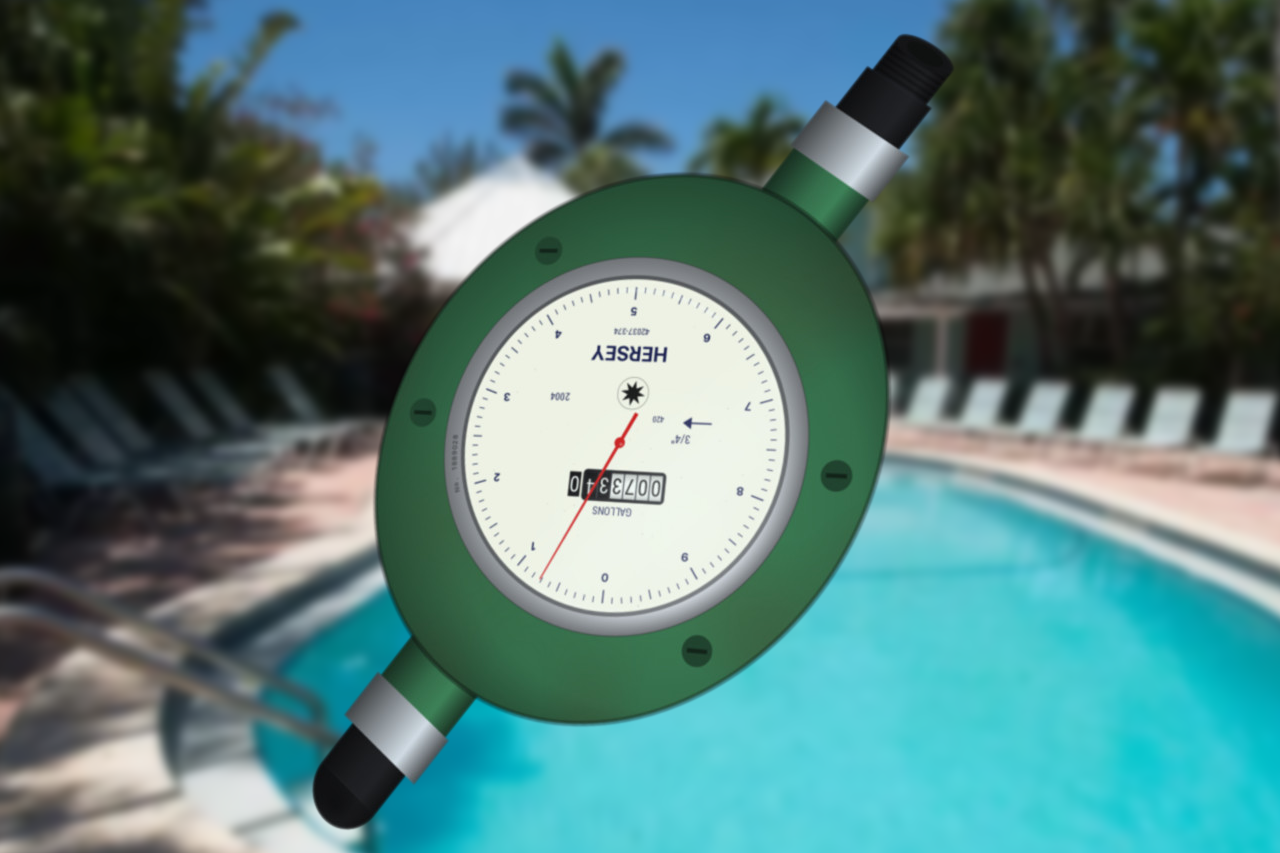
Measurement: 73340.7 gal
